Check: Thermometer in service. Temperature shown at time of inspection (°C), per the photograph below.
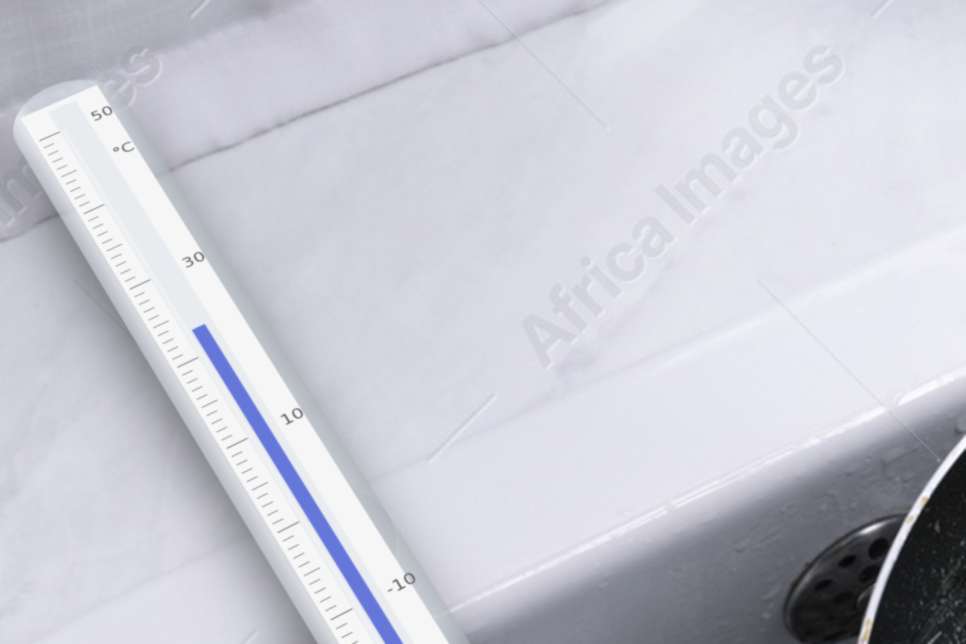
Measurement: 23 °C
